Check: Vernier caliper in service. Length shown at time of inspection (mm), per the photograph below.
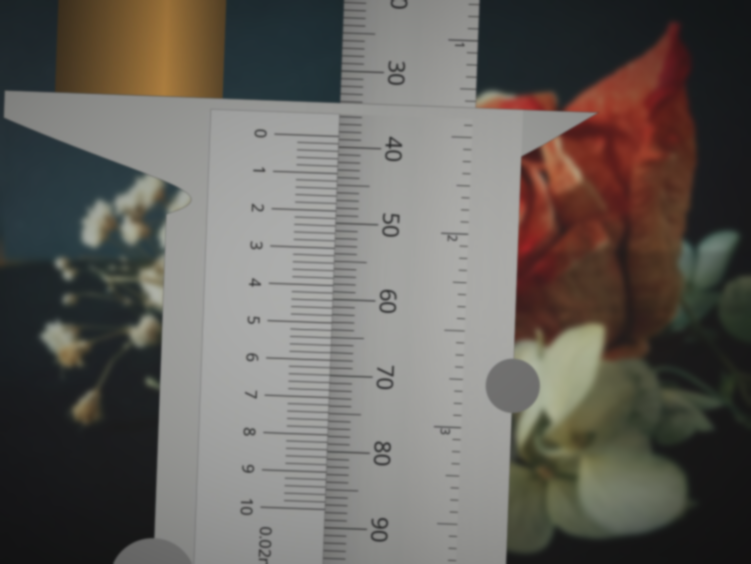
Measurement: 38.6 mm
